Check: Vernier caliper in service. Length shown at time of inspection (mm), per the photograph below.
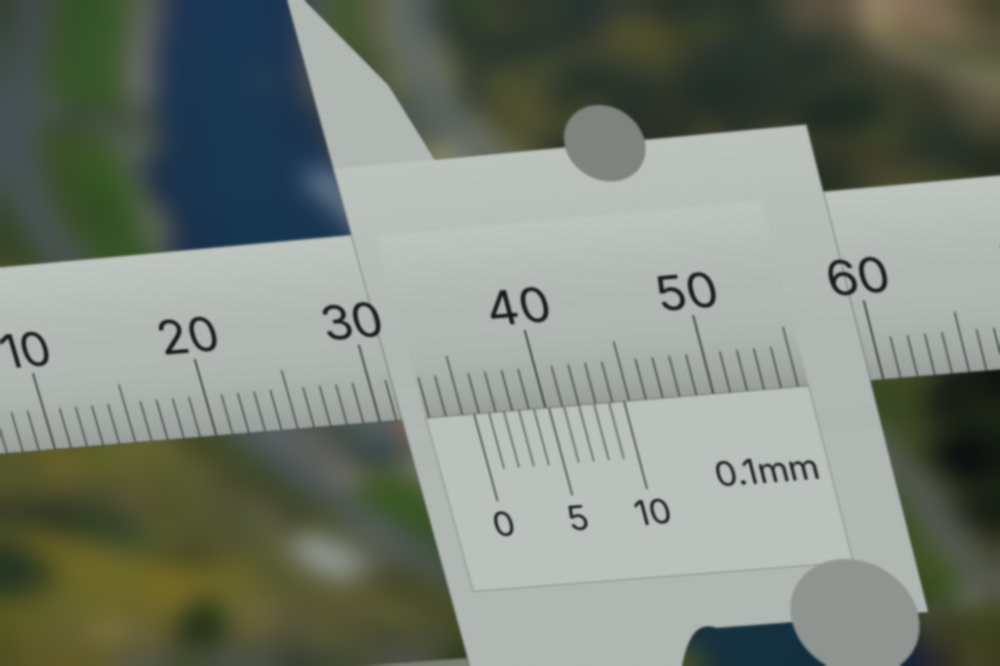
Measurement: 35.7 mm
